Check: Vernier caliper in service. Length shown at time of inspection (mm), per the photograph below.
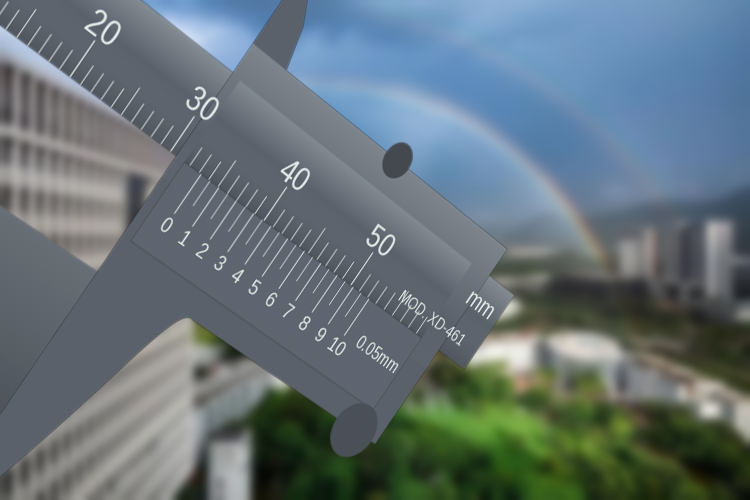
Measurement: 33.2 mm
